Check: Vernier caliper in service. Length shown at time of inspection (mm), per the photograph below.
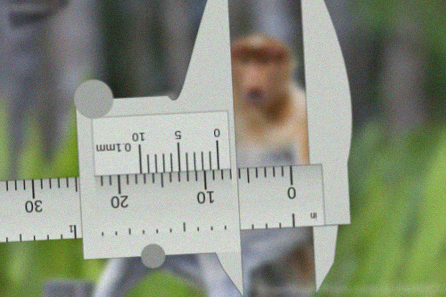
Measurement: 8.4 mm
